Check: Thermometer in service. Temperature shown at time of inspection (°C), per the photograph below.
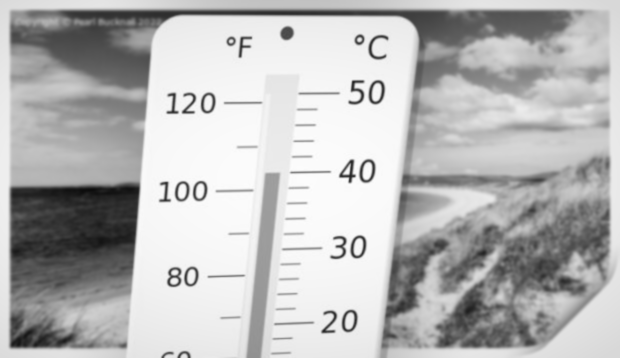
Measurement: 40 °C
